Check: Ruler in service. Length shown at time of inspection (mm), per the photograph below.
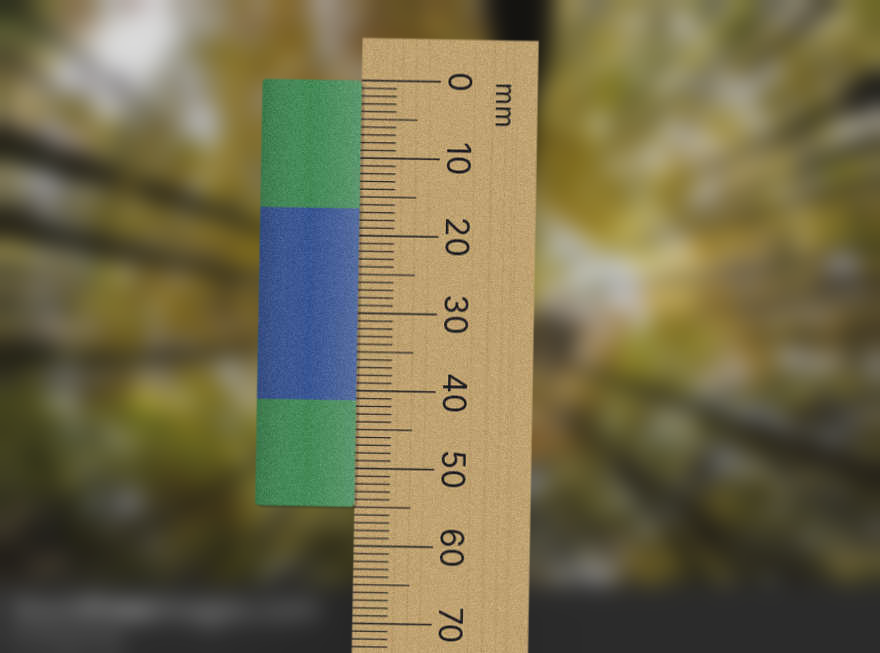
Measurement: 55 mm
